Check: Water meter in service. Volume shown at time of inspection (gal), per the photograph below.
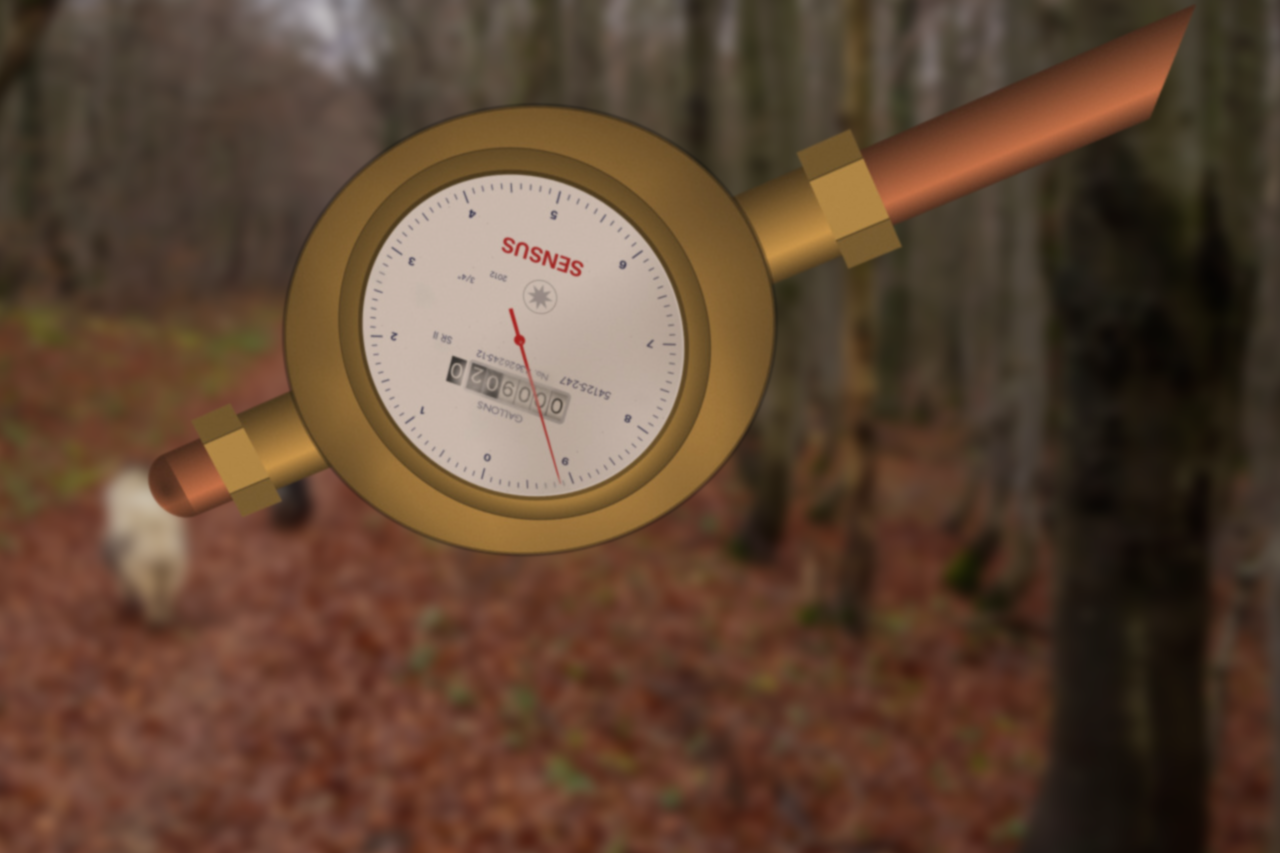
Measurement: 9019.1 gal
